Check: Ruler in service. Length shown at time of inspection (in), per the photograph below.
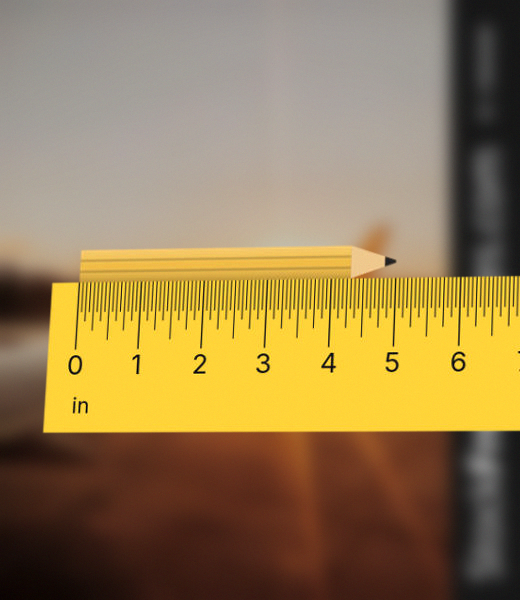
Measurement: 5 in
